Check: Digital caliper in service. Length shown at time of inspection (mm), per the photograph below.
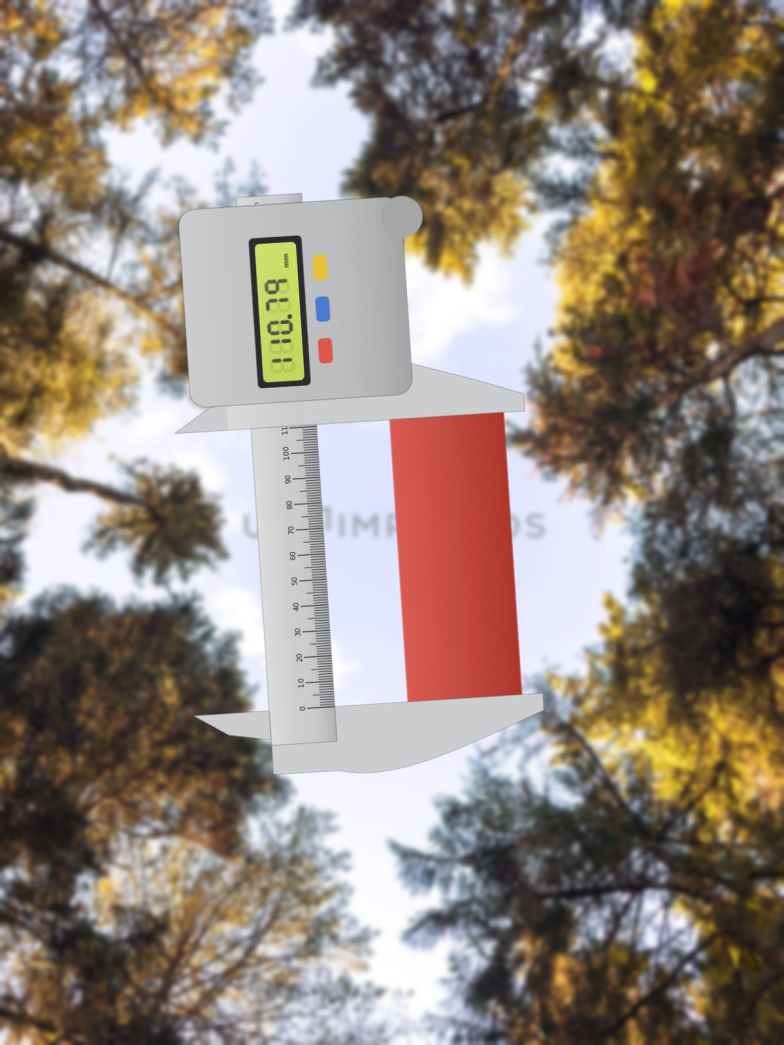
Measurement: 110.79 mm
